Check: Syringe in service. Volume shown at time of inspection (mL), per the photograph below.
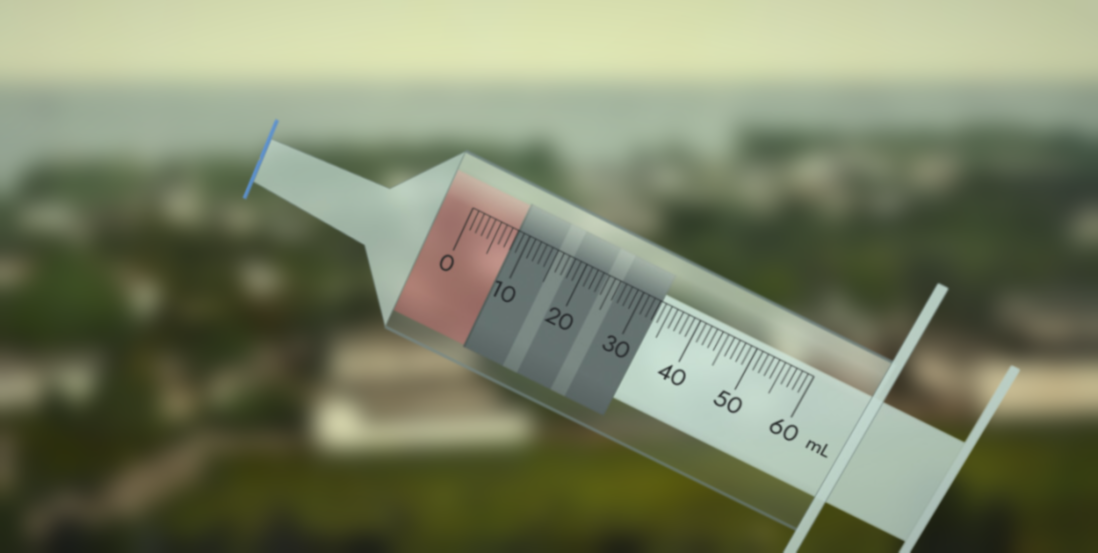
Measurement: 8 mL
